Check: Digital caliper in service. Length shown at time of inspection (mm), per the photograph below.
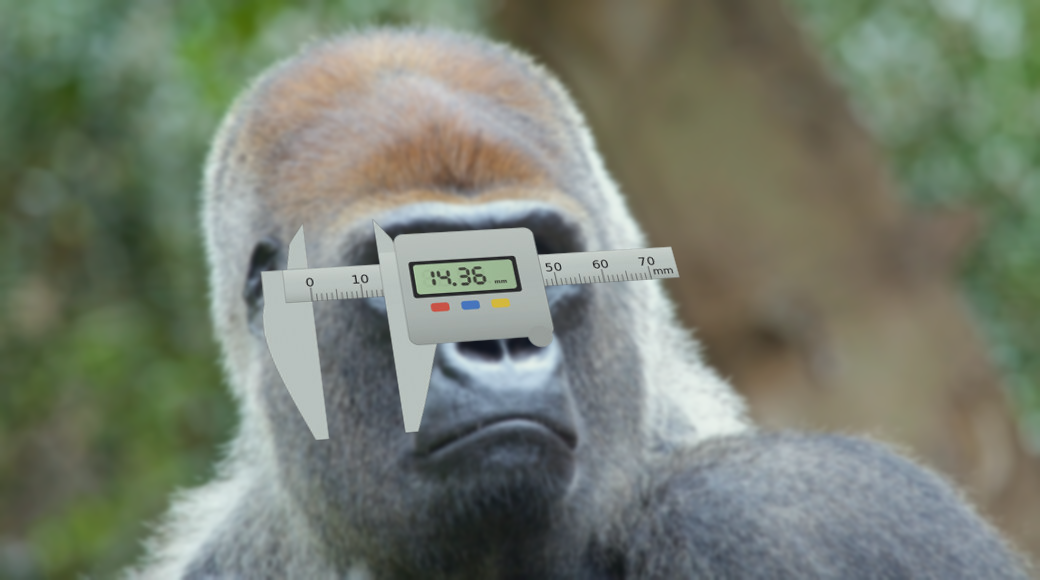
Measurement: 14.36 mm
